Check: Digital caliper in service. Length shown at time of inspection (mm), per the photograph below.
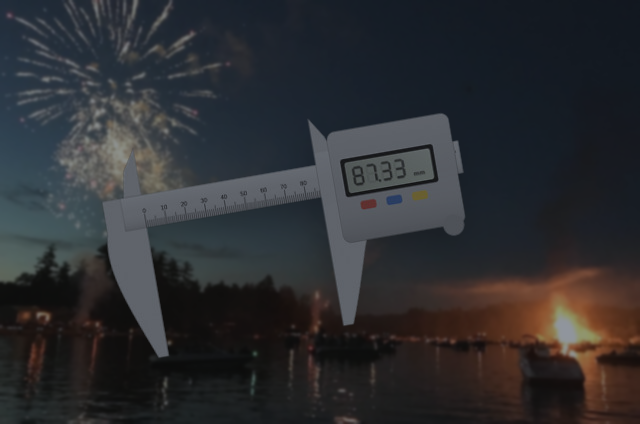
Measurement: 87.33 mm
